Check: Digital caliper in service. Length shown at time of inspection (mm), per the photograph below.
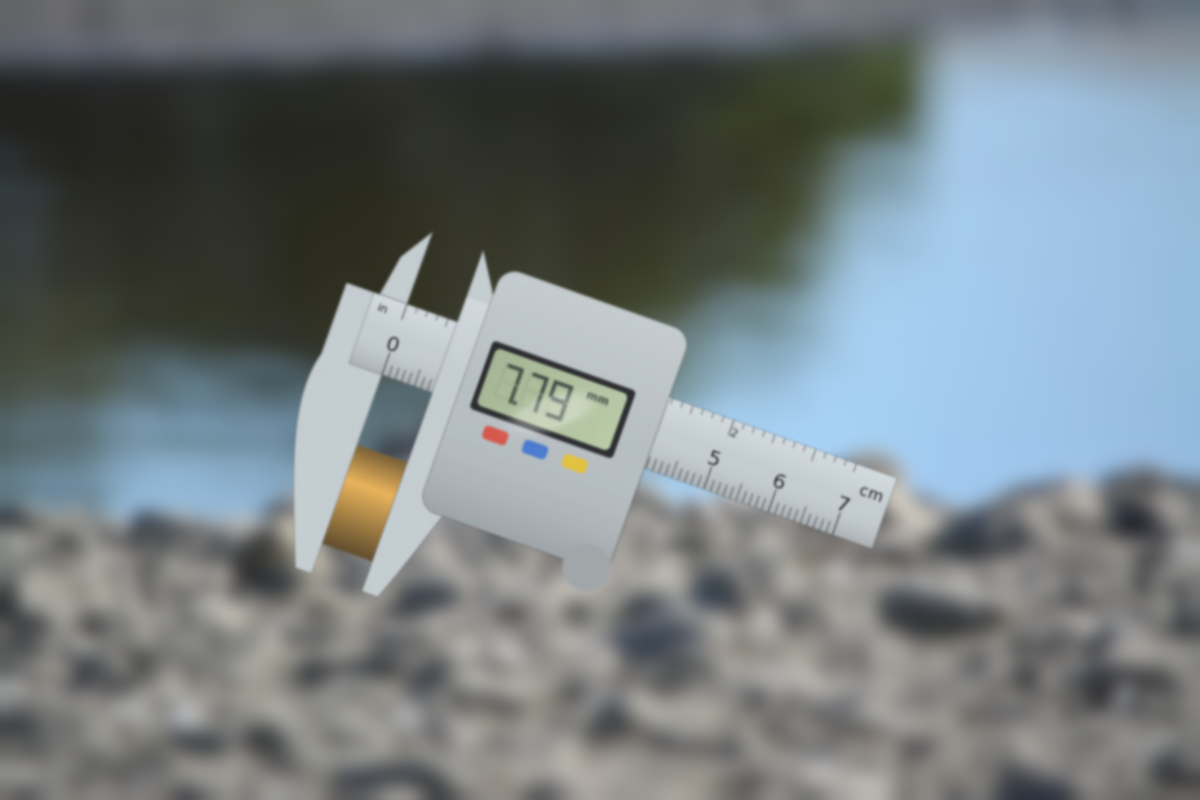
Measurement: 7.79 mm
